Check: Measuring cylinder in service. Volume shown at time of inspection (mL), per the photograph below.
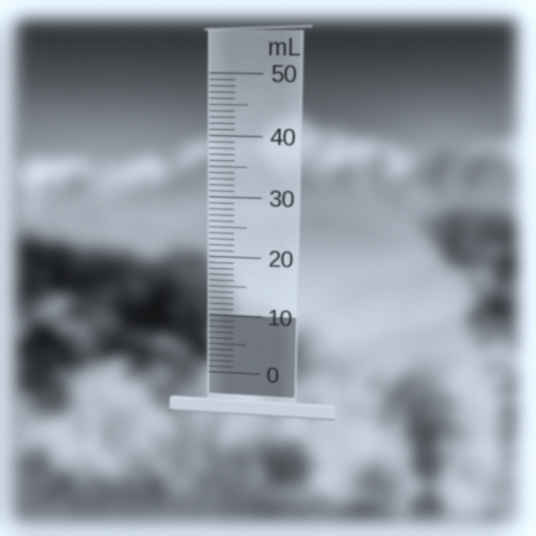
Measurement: 10 mL
